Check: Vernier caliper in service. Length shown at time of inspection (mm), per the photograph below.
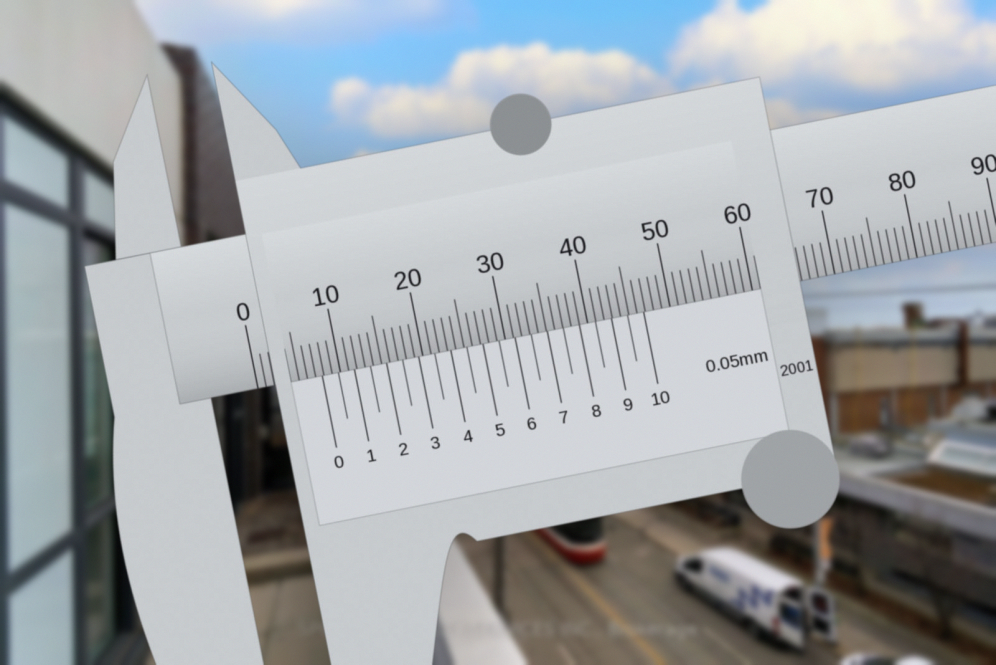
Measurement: 7.8 mm
